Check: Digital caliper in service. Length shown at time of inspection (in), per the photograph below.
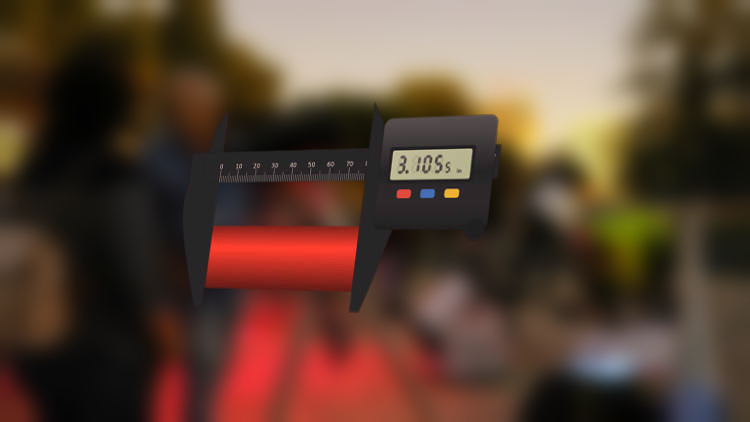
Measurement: 3.1055 in
